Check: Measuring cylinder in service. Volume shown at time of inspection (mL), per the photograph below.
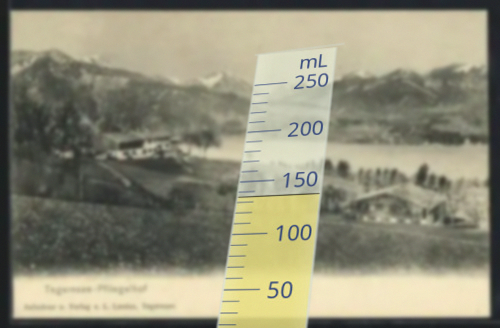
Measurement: 135 mL
